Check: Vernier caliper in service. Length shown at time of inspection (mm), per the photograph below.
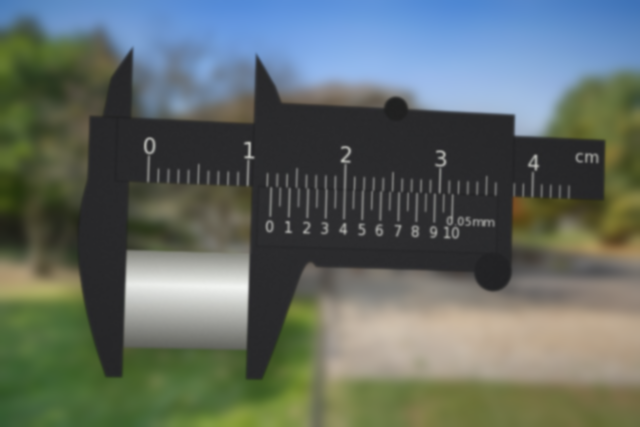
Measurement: 12.4 mm
